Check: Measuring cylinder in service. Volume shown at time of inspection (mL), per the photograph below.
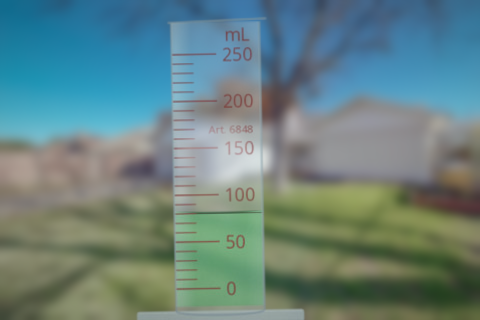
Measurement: 80 mL
